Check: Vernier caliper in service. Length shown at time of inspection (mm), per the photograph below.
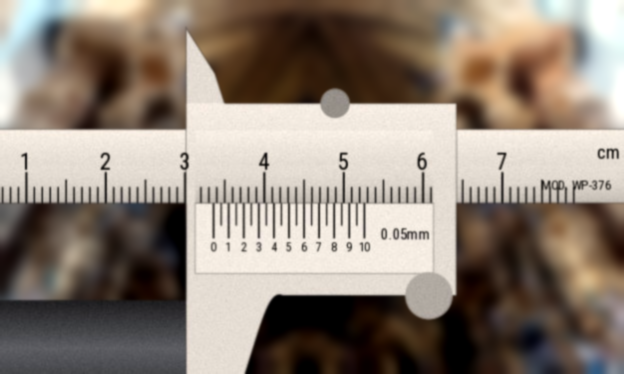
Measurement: 33.6 mm
